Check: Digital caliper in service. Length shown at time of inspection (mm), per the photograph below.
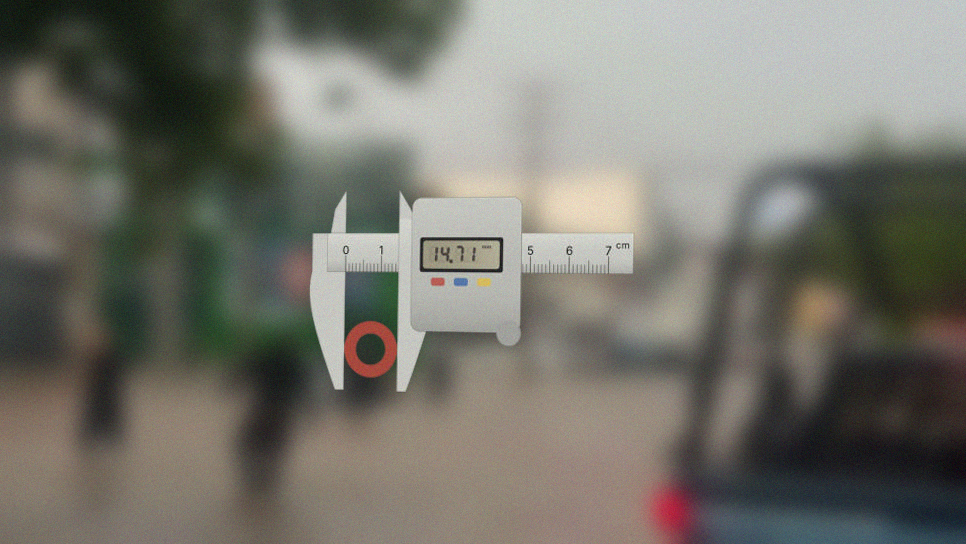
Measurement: 14.71 mm
